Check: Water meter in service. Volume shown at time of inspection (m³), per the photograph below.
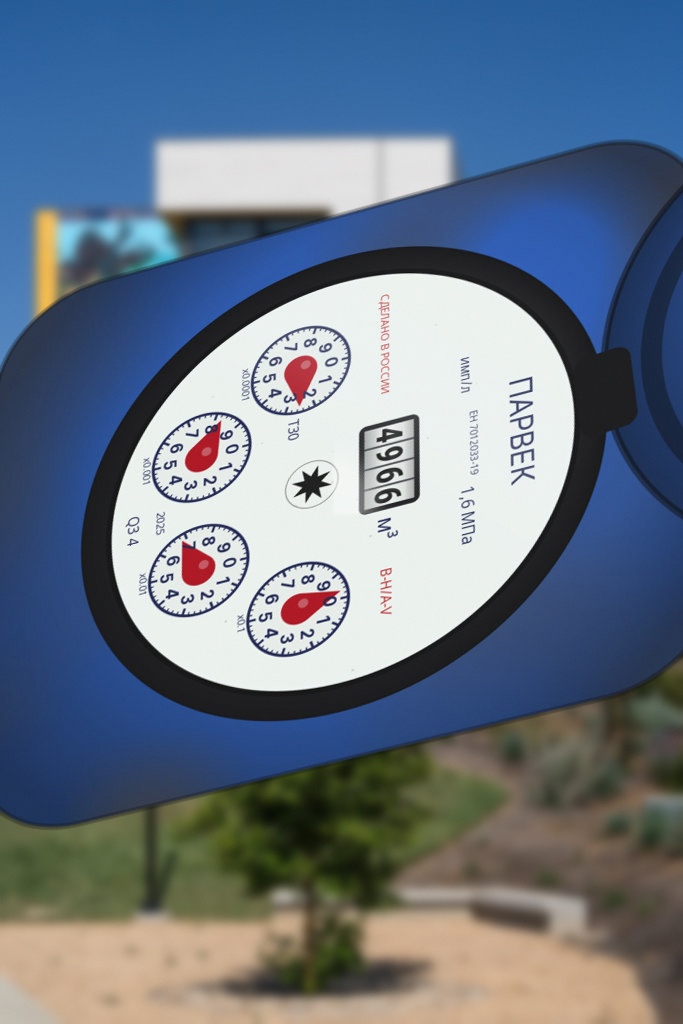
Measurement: 4965.9682 m³
